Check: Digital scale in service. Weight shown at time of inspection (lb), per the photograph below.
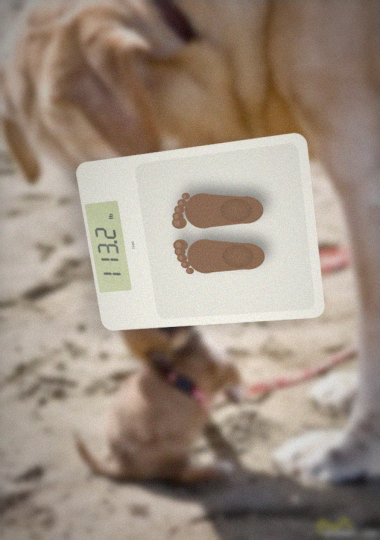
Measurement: 113.2 lb
